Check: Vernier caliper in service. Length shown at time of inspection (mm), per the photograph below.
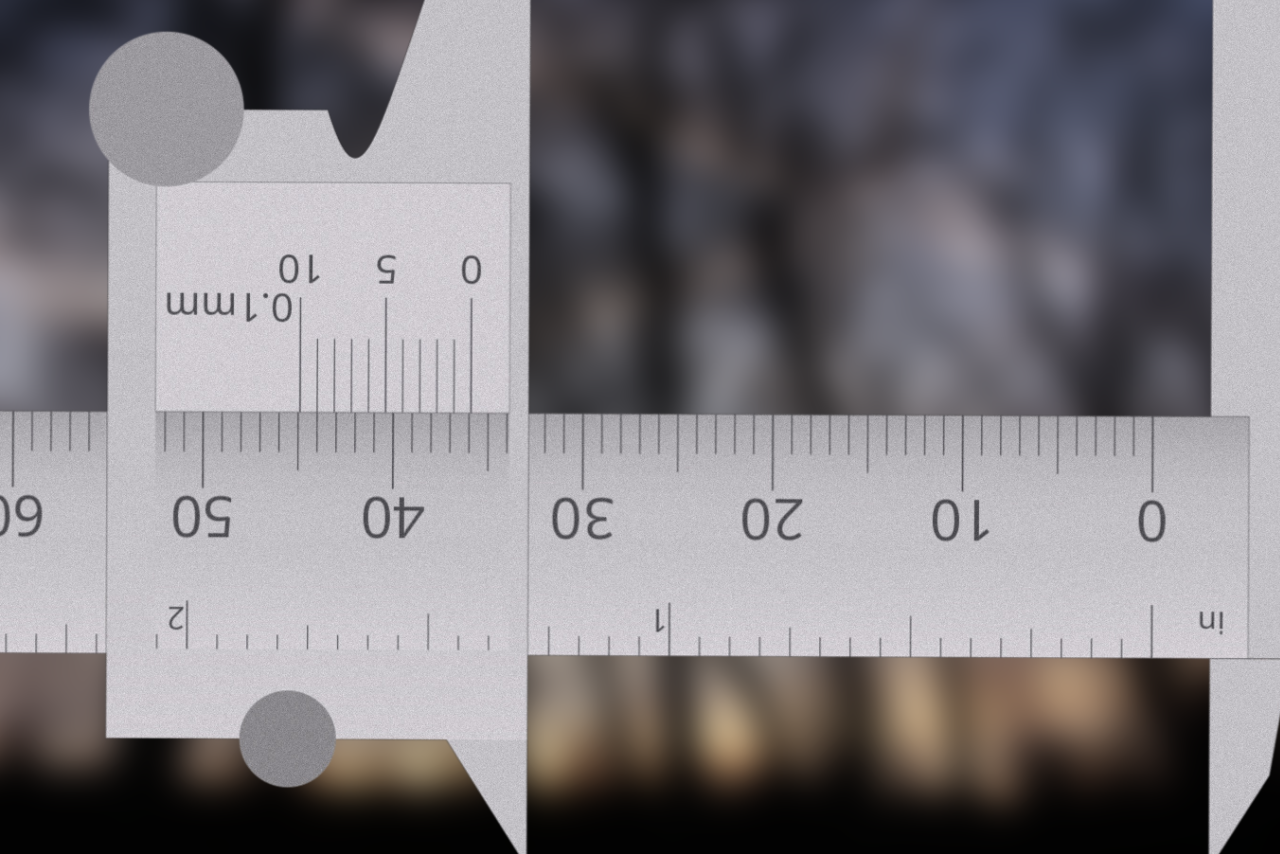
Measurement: 35.9 mm
